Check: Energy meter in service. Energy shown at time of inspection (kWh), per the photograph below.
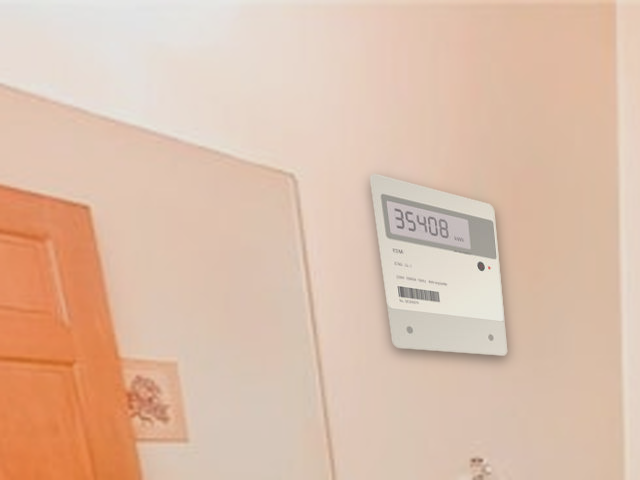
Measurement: 35408 kWh
